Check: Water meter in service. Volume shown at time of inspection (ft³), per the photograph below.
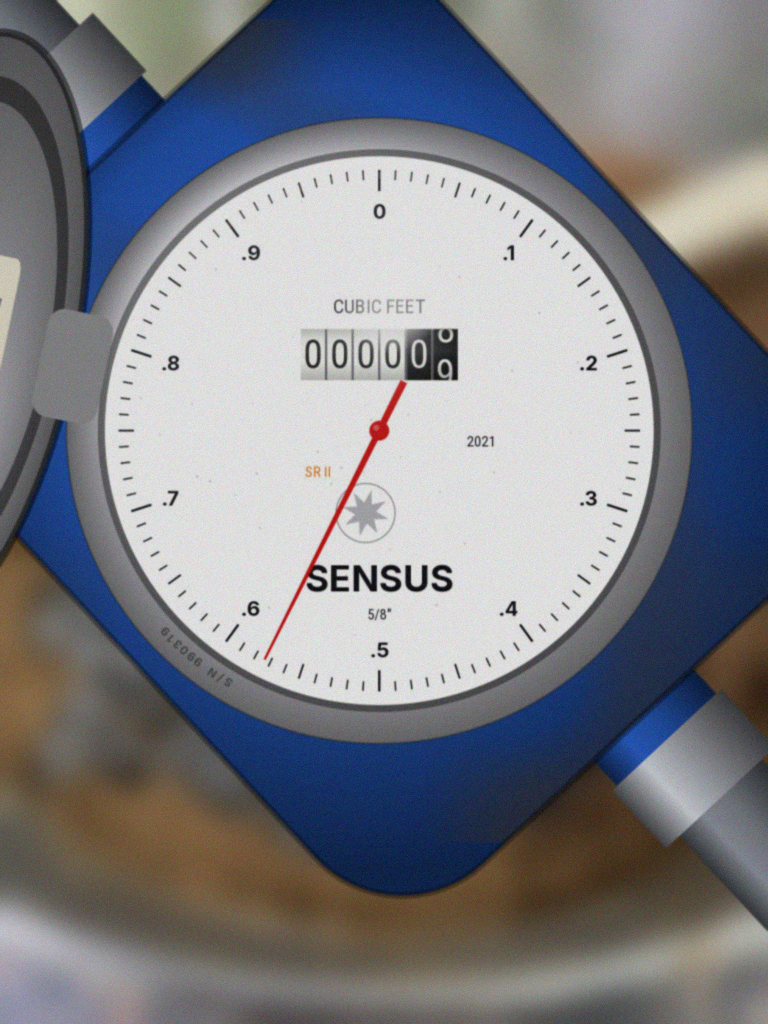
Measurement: 8.57 ft³
